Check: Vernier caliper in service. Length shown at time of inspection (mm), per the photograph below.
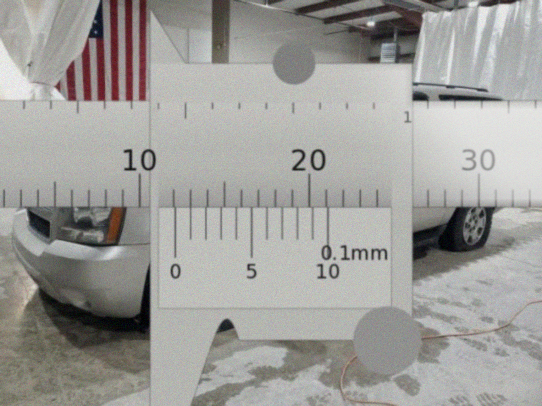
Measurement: 12.1 mm
